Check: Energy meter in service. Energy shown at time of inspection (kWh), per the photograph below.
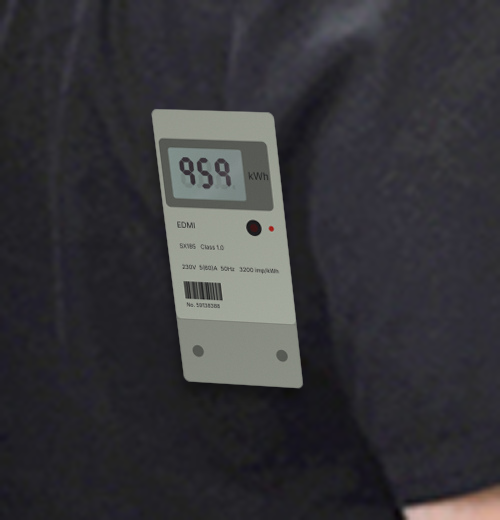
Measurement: 959 kWh
